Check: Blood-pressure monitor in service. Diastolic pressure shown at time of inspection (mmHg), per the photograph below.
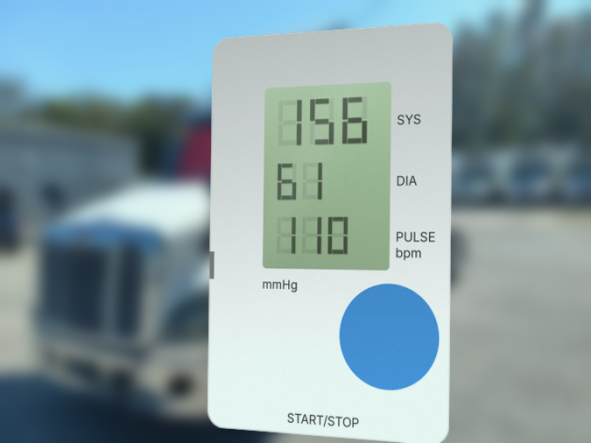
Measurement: 61 mmHg
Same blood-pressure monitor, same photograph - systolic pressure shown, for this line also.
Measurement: 156 mmHg
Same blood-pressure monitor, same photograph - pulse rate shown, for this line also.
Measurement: 110 bpm
